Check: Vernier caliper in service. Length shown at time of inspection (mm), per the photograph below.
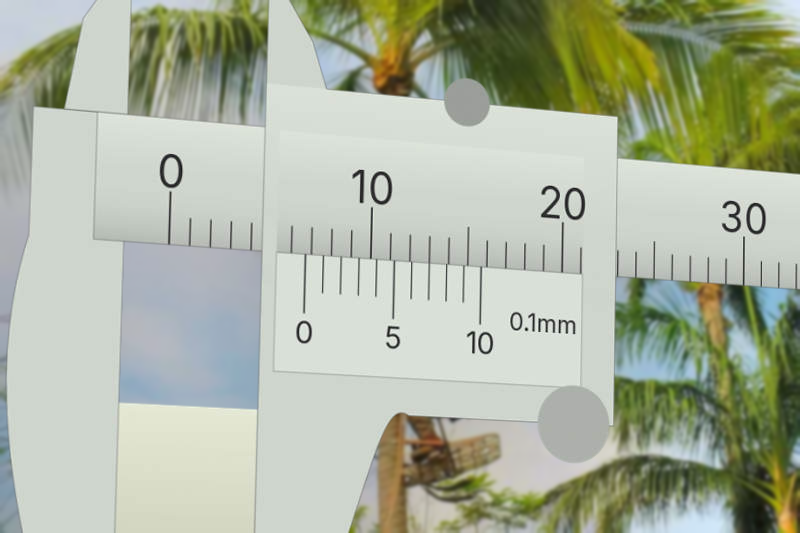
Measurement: 6.7 mm
